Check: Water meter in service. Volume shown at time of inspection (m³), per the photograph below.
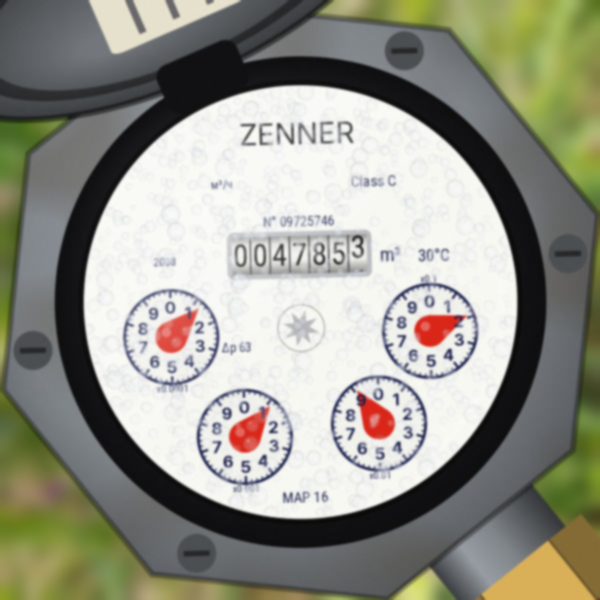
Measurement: 47853.1911 m³
